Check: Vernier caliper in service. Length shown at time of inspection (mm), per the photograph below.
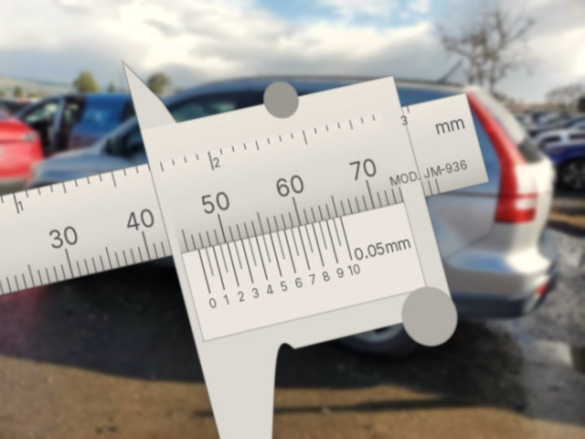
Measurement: 46.4 mm
